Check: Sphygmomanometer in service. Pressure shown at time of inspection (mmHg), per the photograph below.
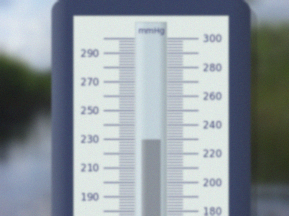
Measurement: 230 mmHg
